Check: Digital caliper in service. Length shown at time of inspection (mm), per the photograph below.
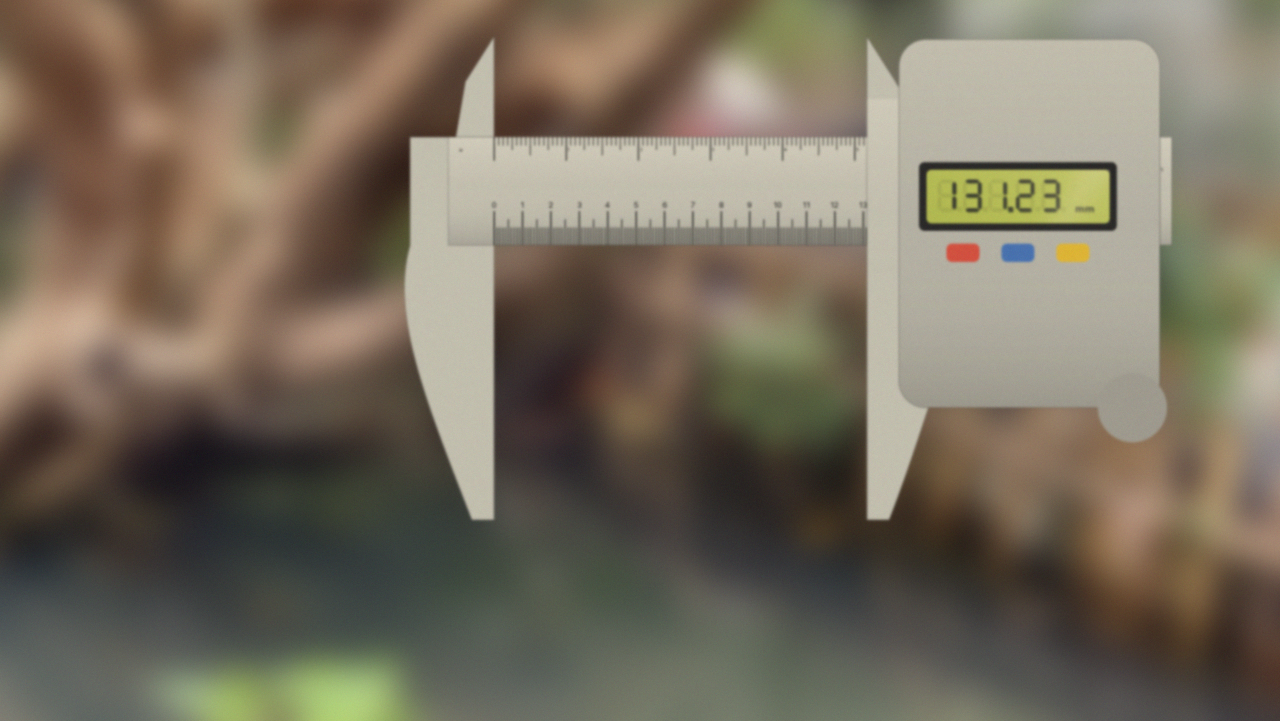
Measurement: 131.23 mm
